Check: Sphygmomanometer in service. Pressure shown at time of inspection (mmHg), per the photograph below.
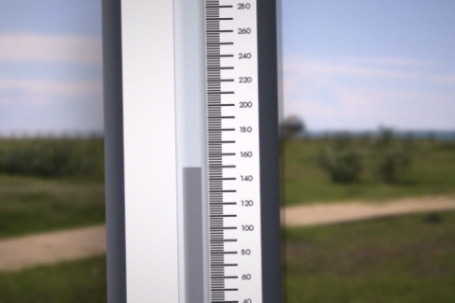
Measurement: 150 mmHg
